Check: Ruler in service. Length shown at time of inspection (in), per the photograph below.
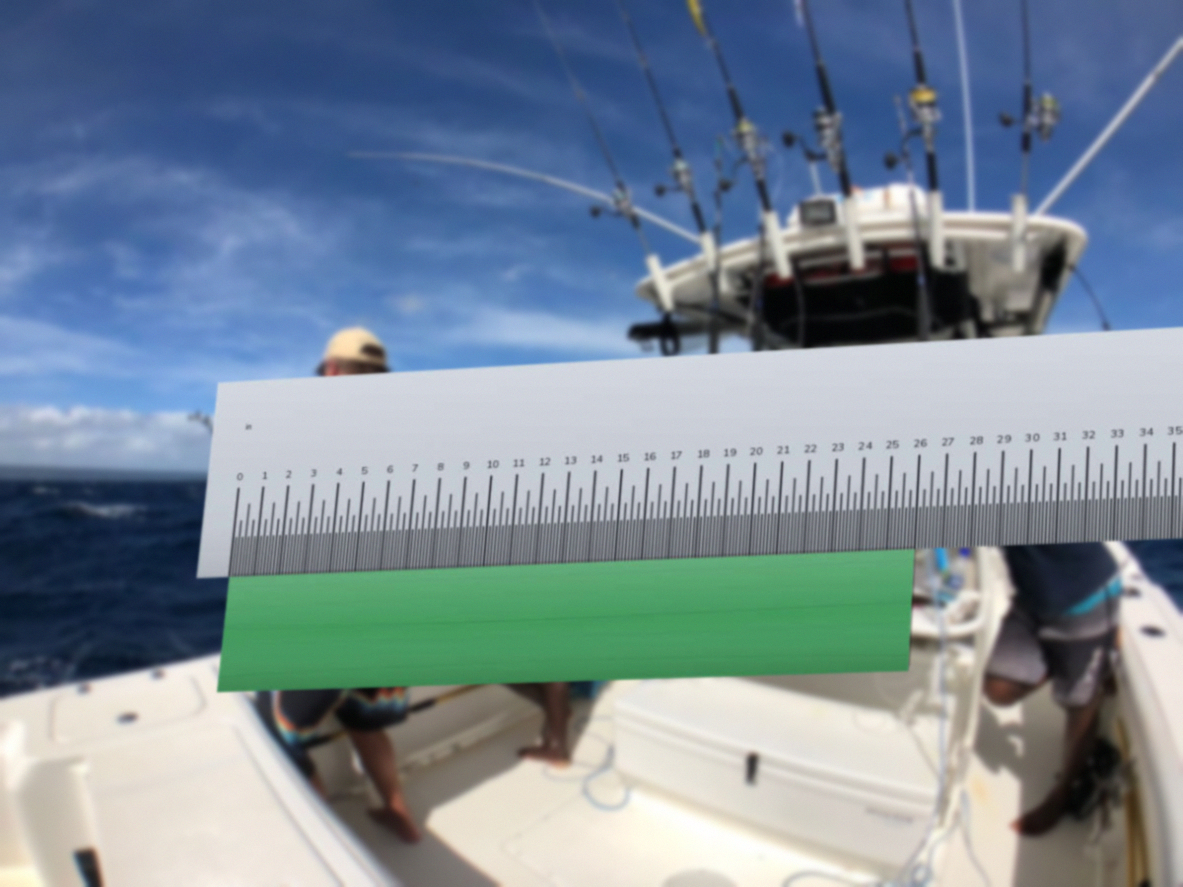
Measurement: 26 in
